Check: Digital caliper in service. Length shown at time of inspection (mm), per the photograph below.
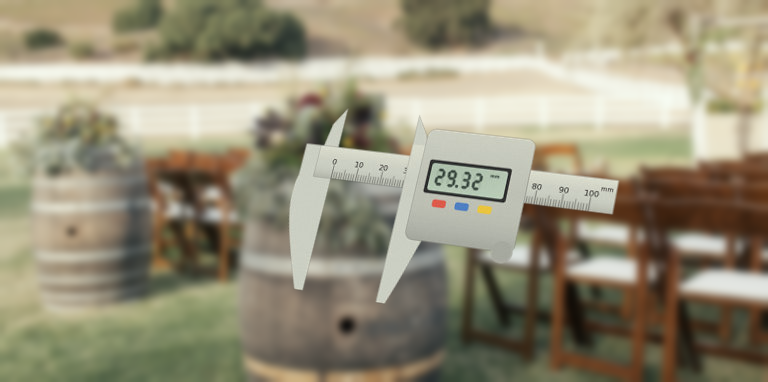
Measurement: 29.32 mm
